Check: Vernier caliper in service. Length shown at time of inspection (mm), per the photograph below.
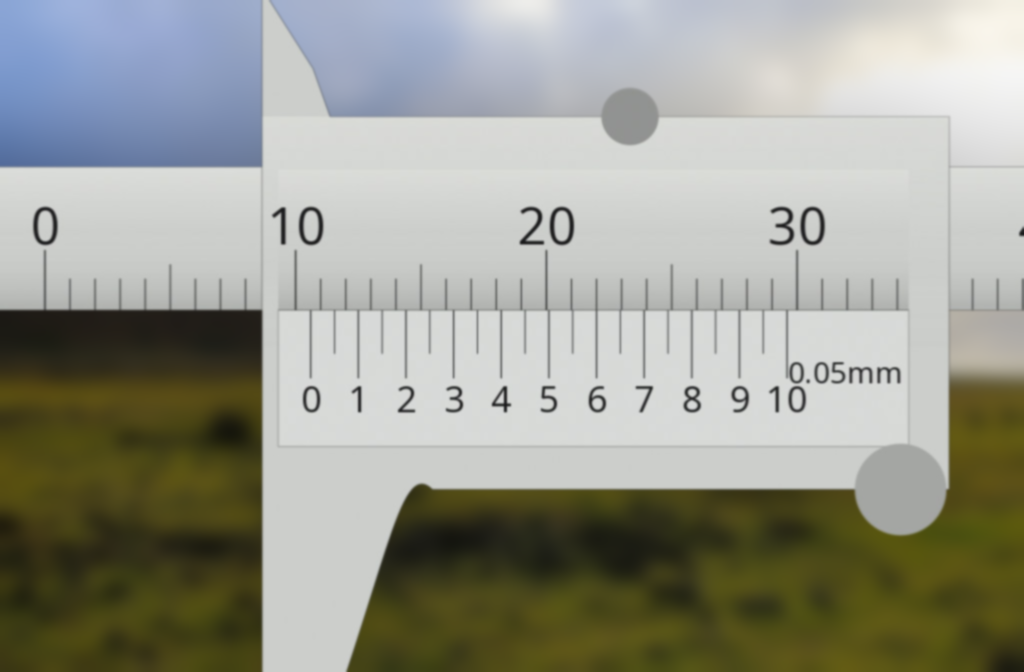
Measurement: 10.6 mm
